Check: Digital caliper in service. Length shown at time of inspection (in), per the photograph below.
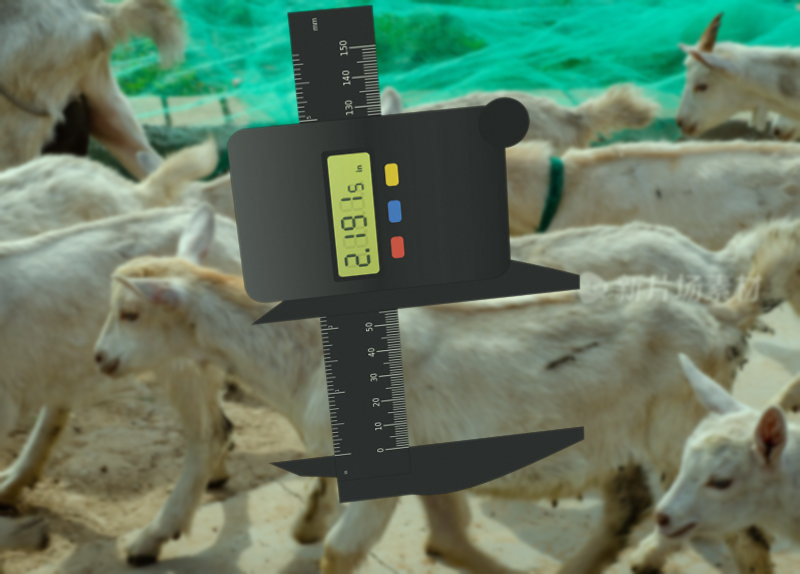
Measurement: 2.1915 in
